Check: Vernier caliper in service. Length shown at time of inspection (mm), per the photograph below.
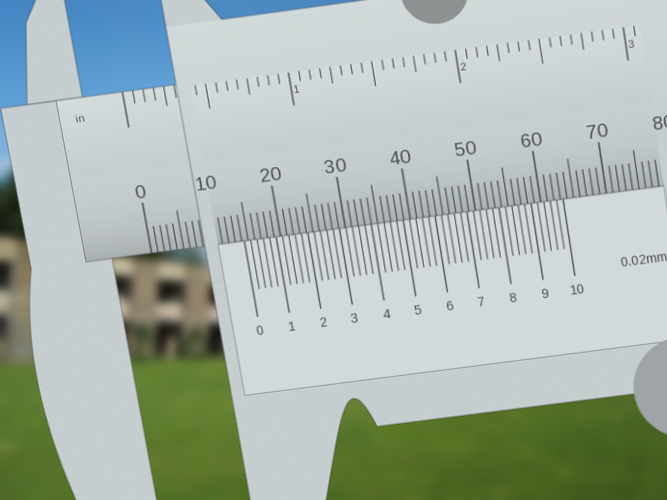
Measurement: 14.4 mm
